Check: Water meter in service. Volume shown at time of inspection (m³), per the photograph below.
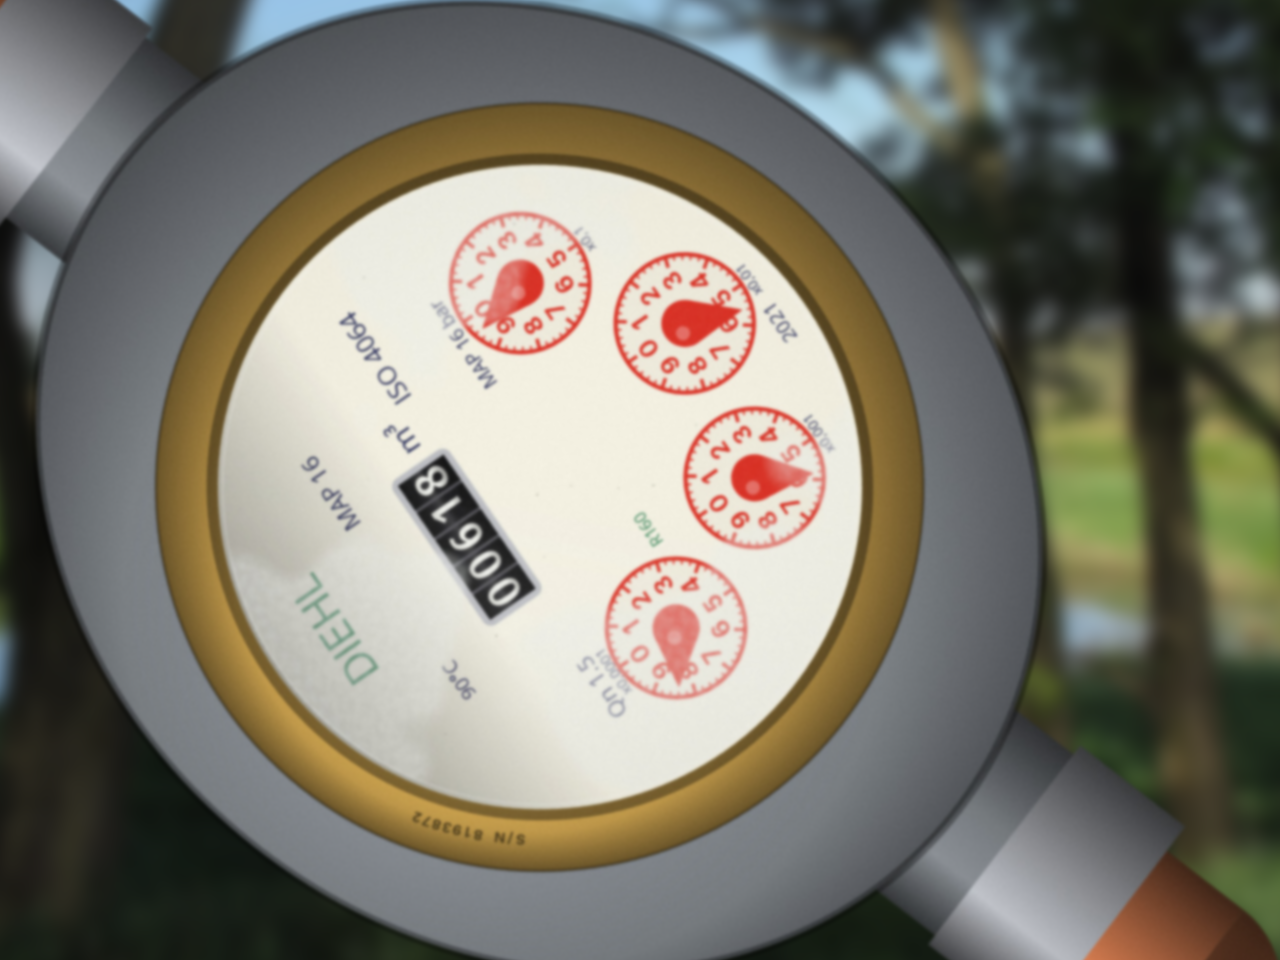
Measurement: 617.9558 m³
